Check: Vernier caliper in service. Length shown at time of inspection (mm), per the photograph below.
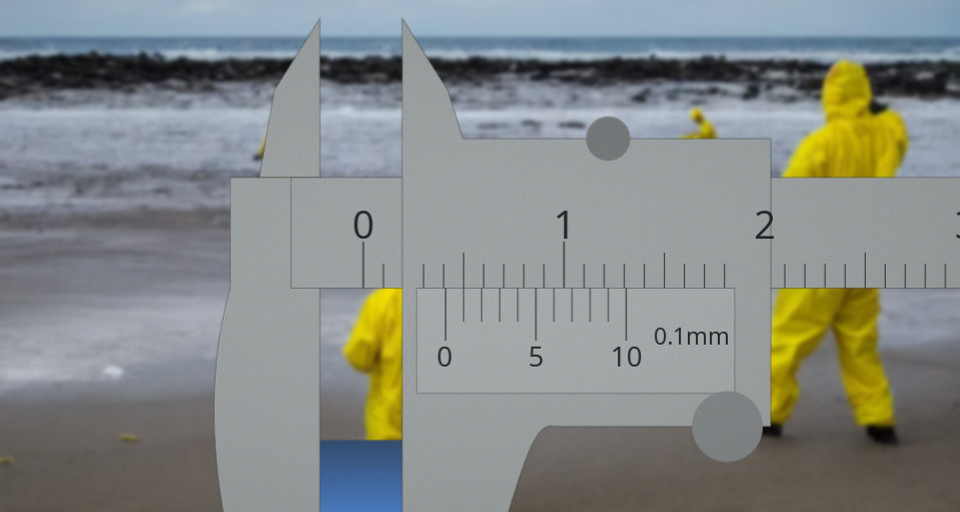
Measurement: 4.1 mm
